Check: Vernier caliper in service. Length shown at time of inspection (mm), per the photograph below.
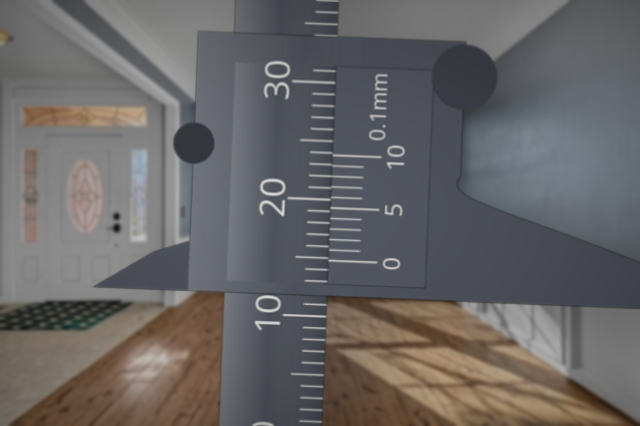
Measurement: 14.8 mm
